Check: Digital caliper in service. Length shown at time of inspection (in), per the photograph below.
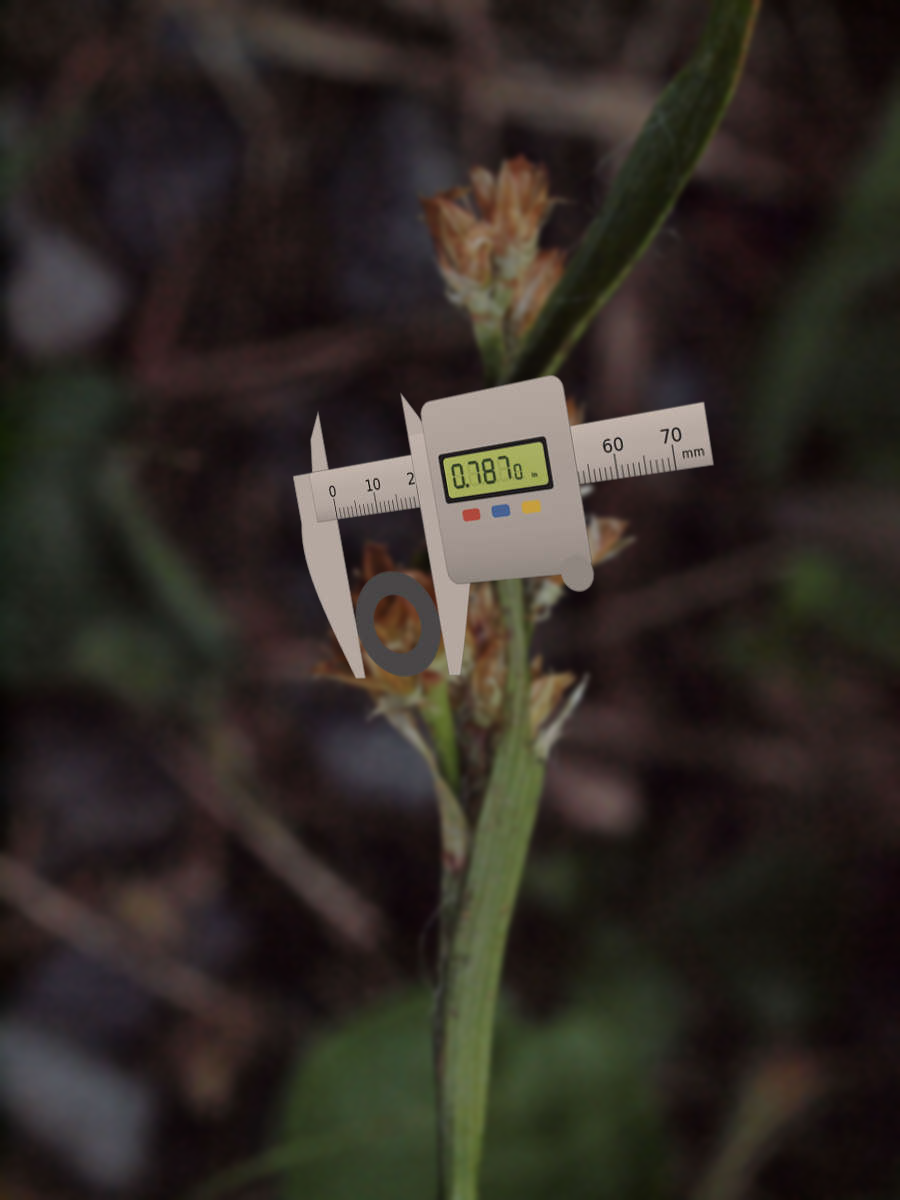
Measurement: 0.7870 in
